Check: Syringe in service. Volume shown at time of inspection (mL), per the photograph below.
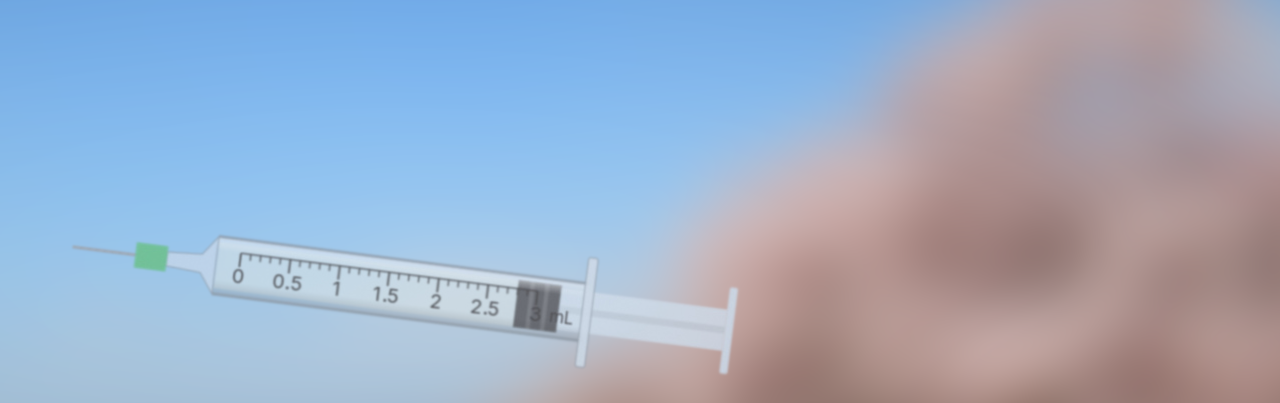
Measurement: 2.8 mL
